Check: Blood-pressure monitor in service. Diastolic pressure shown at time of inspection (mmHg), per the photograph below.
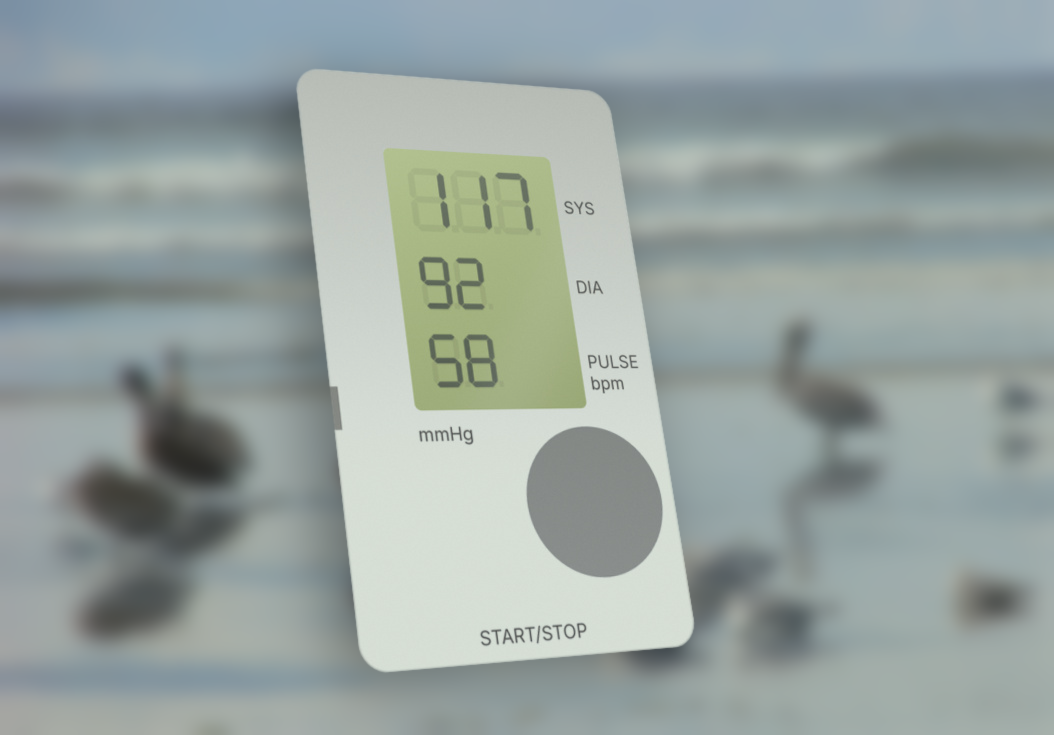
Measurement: 92 mmHg
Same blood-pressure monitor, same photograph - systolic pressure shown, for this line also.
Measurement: 117 mmHg
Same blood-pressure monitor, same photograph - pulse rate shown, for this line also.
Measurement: 58 bpm
